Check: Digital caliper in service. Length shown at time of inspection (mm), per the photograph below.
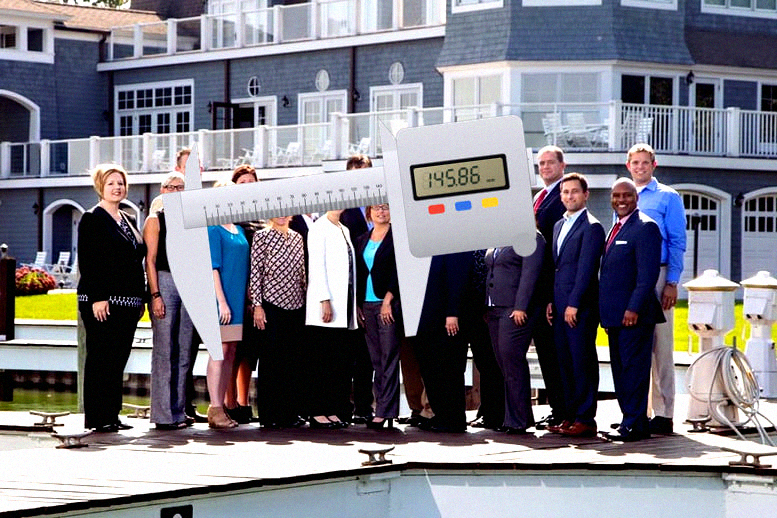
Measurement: 145.86 mm
